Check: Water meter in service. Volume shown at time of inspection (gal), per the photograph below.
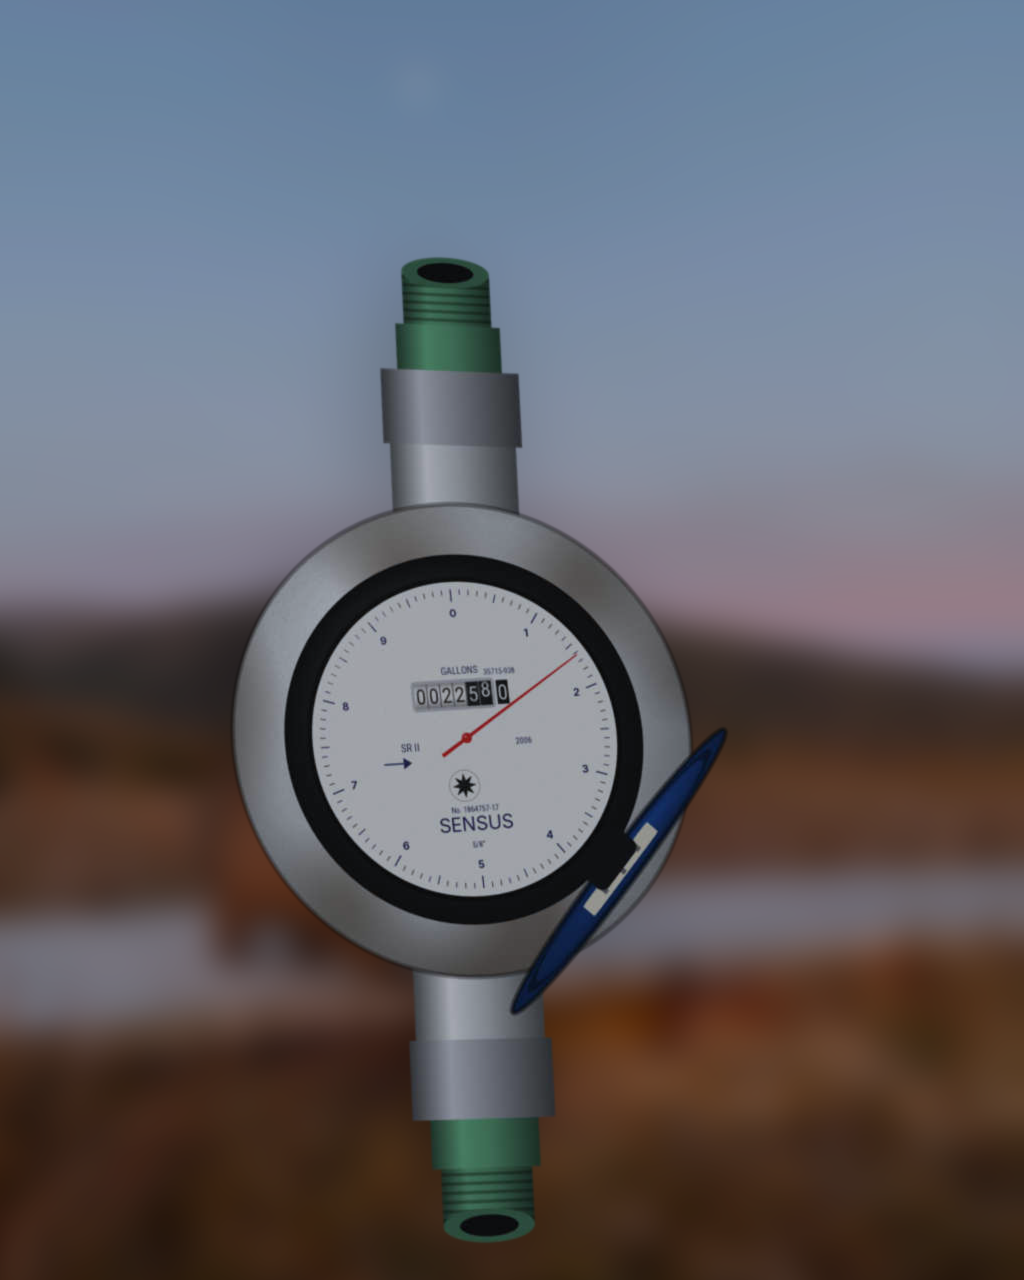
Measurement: 22581.6 gal
